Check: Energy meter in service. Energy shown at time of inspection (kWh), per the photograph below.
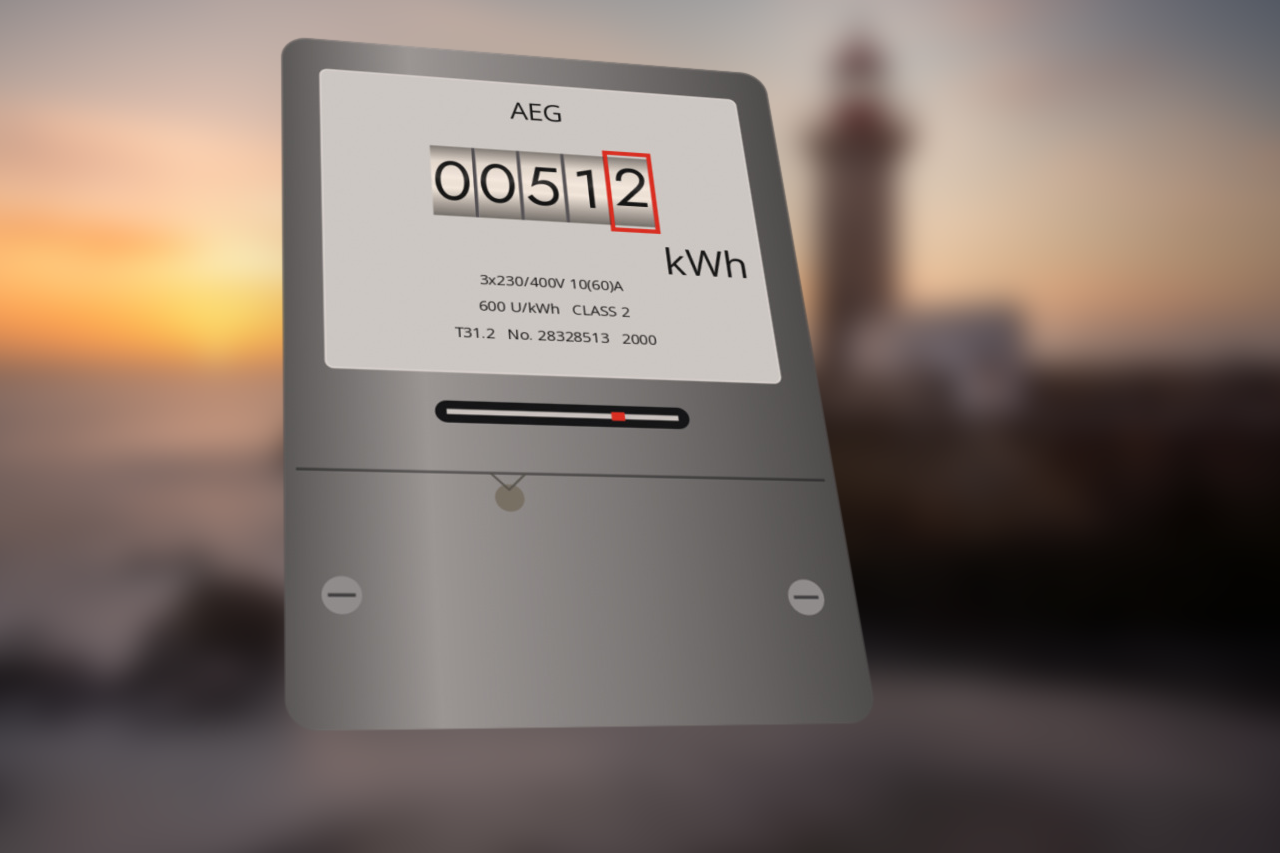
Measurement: 51.2 kWh
